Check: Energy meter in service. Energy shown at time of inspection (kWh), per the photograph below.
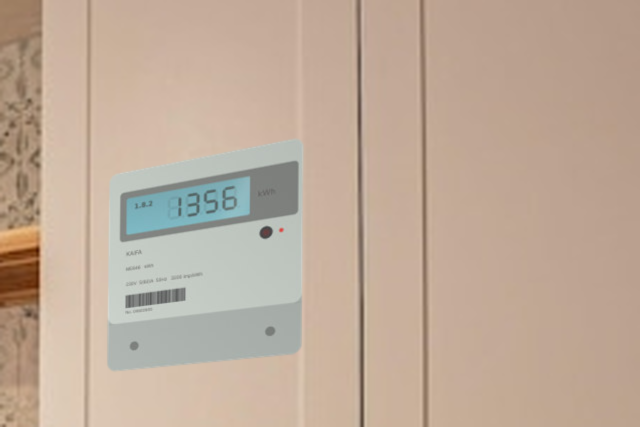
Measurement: 1356 kWh
